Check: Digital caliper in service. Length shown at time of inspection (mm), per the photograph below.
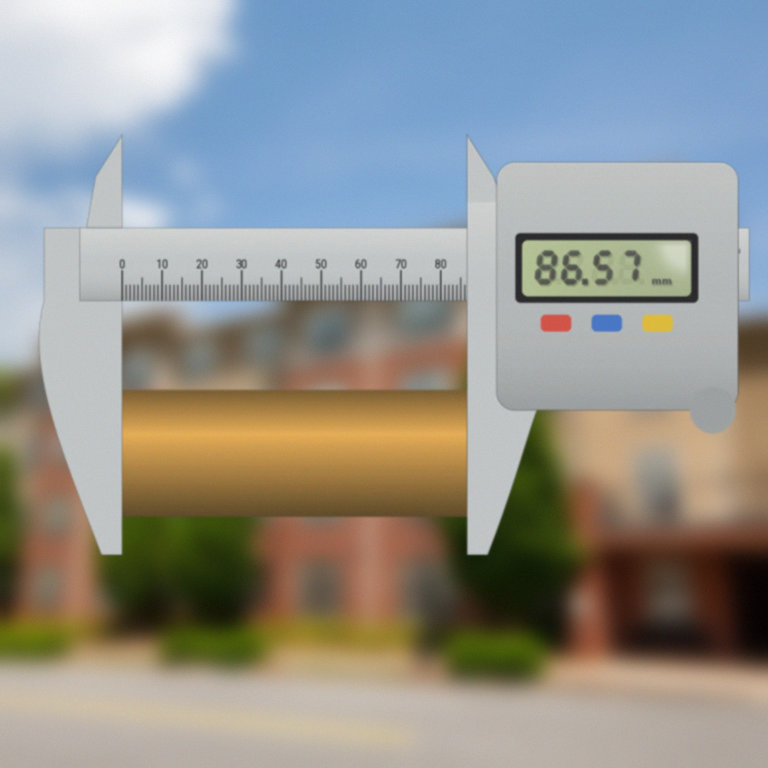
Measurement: 86.57 mm
